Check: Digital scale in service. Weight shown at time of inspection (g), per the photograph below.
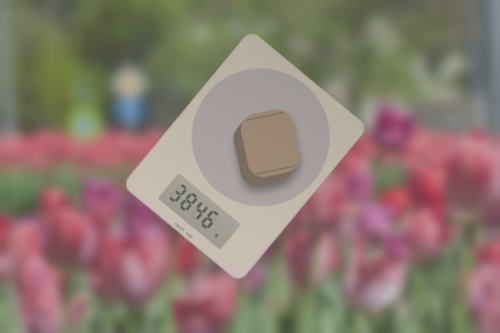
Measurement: 3846 g
